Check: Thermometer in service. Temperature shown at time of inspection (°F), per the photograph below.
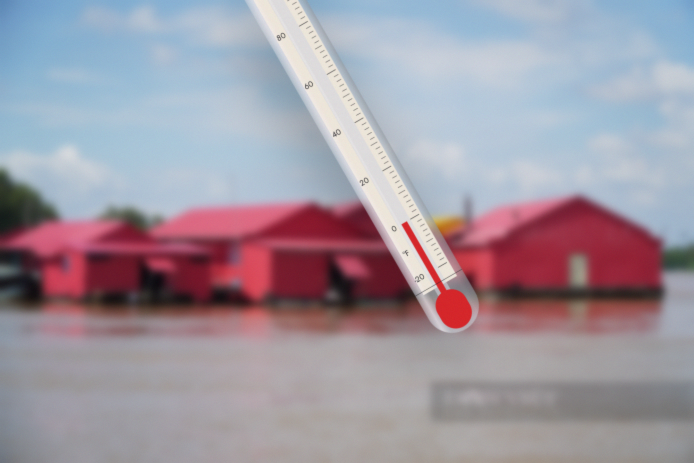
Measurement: 0 °F
